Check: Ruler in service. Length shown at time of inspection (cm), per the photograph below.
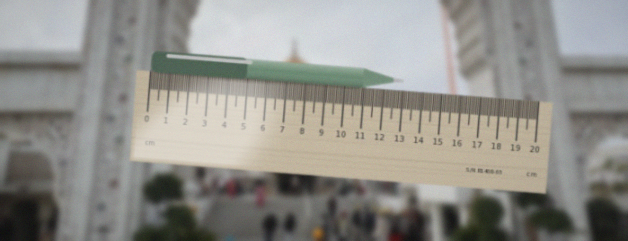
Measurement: 13 cm
